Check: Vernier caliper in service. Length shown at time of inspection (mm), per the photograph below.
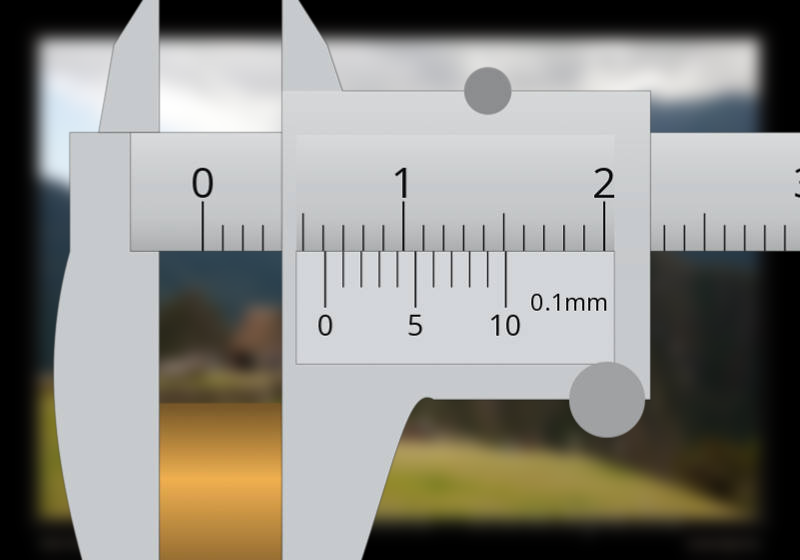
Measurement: 6.1 mm
